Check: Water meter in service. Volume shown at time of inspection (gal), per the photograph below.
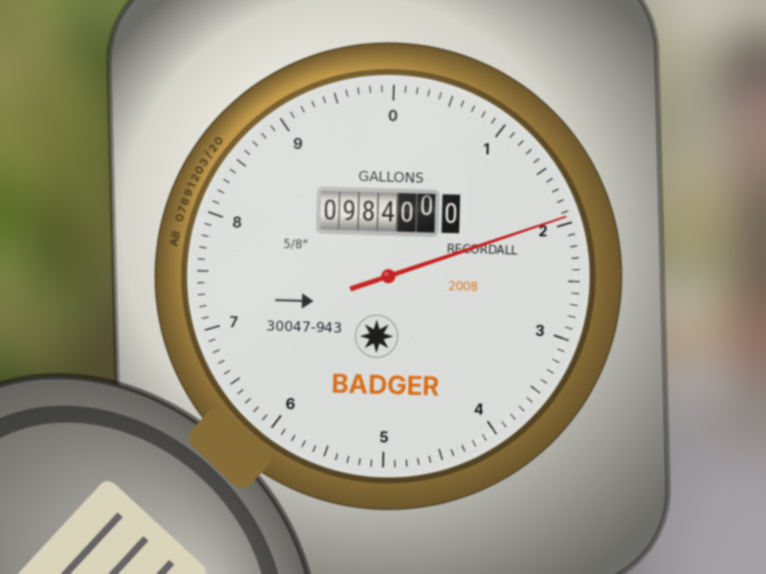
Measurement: 984001.9 gal
